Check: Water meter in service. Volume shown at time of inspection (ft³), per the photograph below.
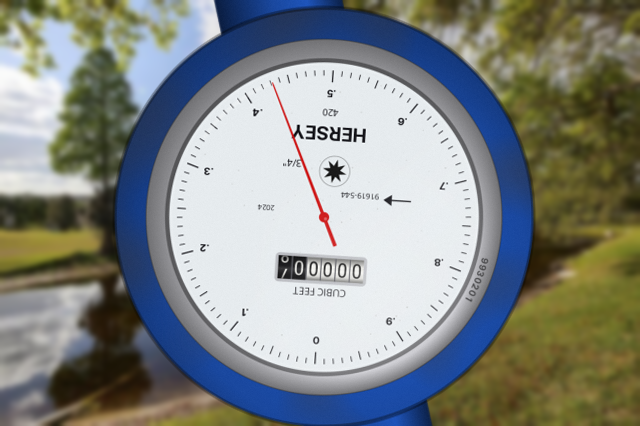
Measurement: 7.43 ft³
